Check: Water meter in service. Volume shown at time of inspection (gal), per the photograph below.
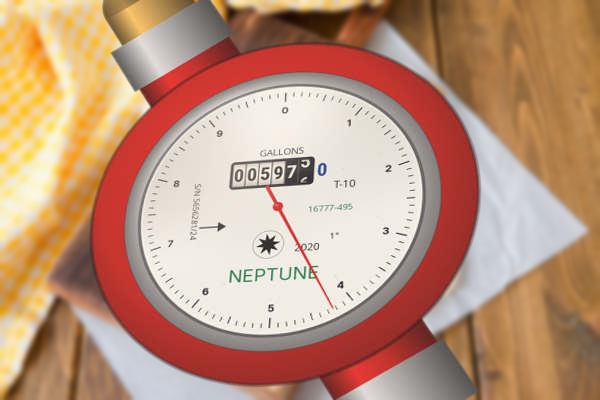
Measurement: 59754.2 gal
